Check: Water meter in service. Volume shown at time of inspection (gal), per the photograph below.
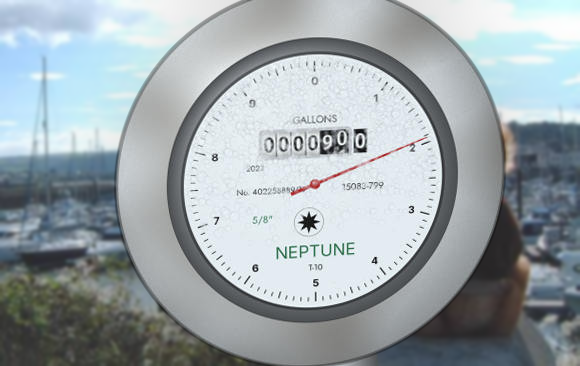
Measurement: 901.9 gal
